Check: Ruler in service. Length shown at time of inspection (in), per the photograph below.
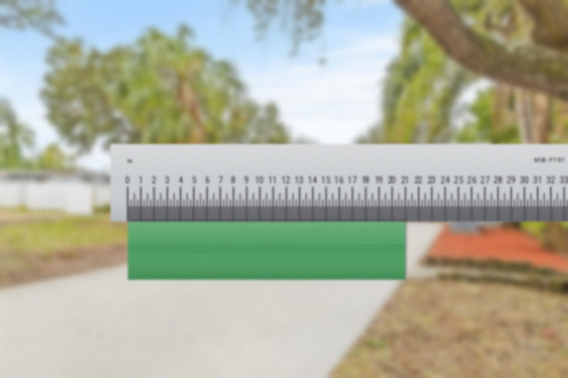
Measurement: 21 in
